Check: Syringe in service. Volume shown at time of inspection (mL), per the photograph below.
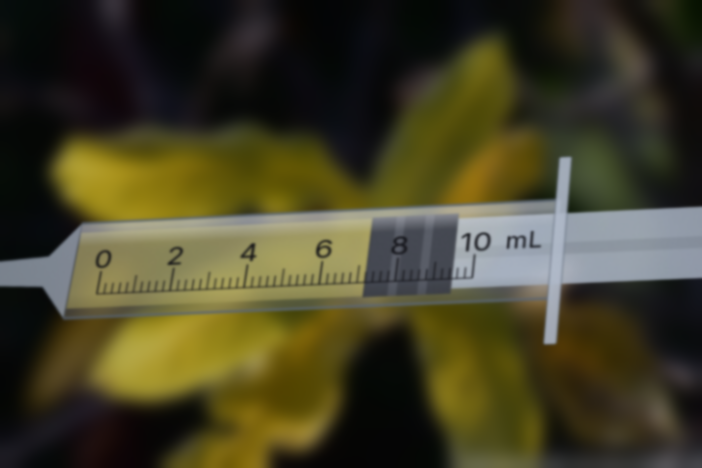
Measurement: 7.2 mL
